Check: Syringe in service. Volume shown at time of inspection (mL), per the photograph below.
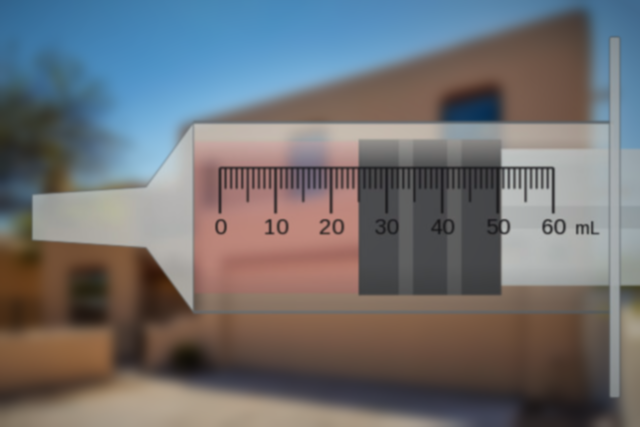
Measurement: 25 mL
